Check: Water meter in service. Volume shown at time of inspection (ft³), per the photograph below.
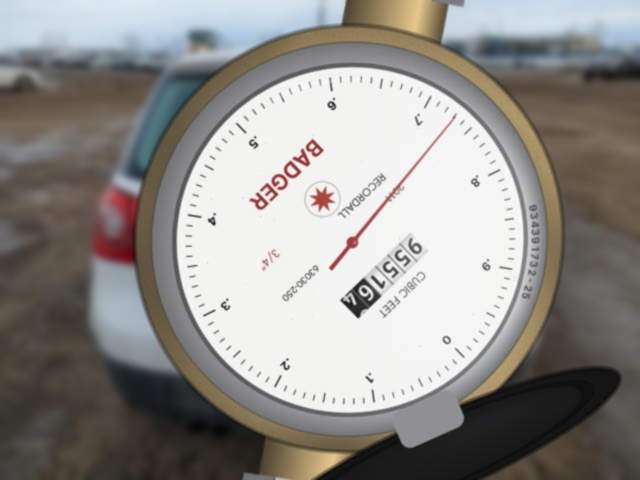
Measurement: 955163.73 ft³
